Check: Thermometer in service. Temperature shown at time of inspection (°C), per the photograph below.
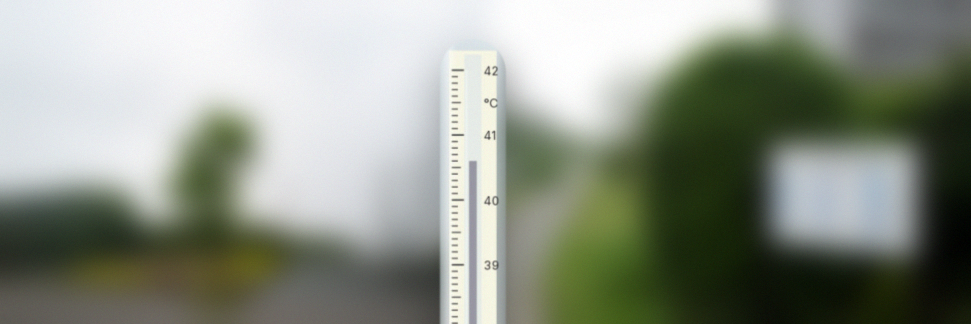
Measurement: 40.6 °C
